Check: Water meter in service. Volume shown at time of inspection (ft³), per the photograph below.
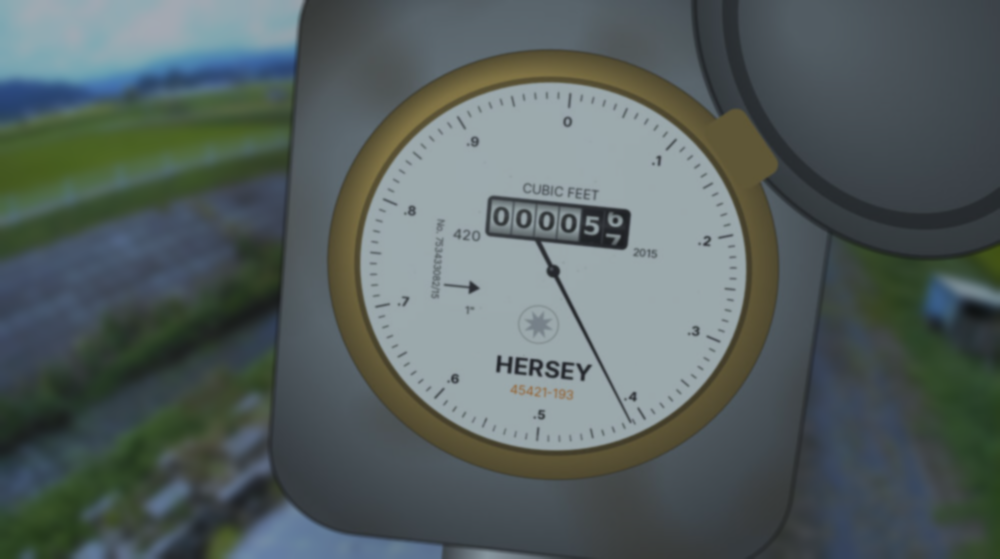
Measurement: 56.41 ft³
